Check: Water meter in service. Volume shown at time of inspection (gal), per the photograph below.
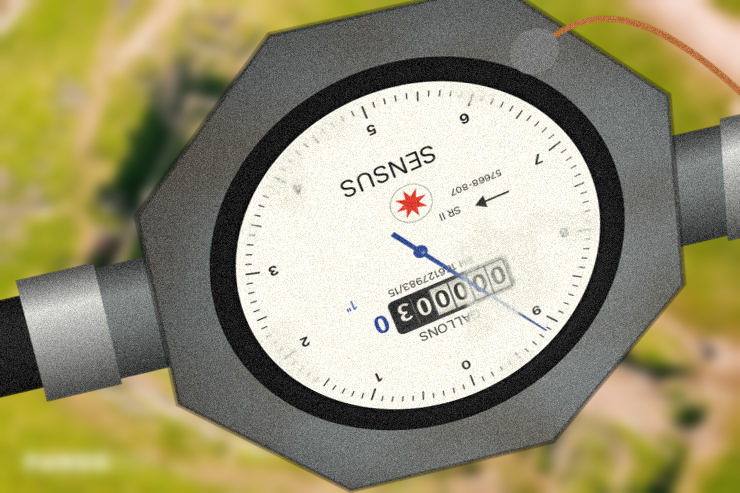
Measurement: 29.1 gal
